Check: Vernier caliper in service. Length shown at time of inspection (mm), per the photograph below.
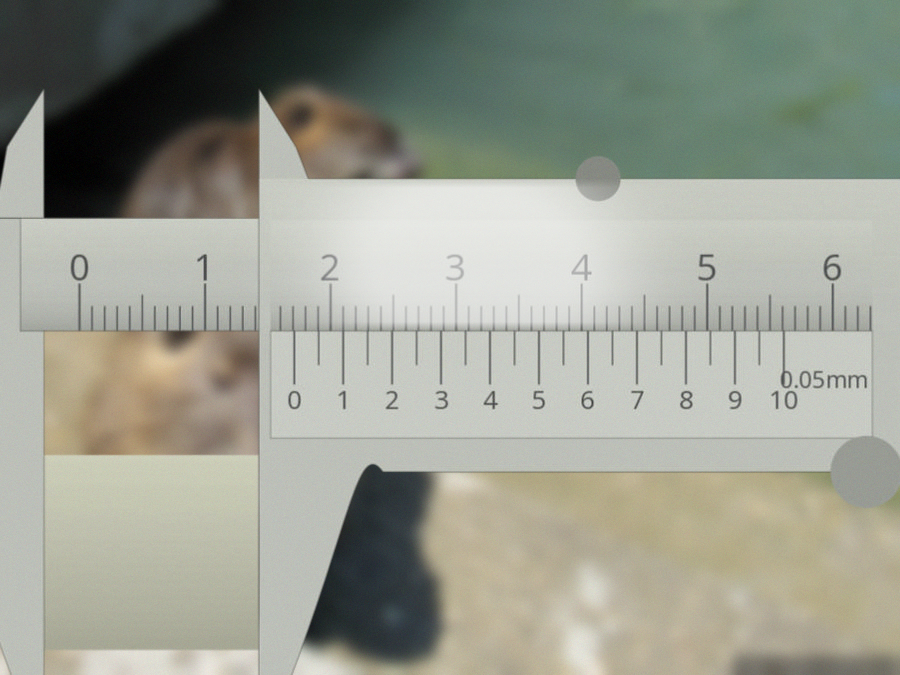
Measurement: 17.1 mm
